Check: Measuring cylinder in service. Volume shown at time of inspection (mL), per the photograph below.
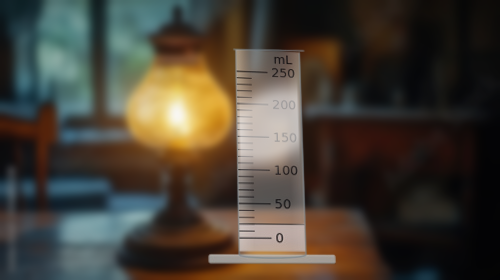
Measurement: 20 mL
